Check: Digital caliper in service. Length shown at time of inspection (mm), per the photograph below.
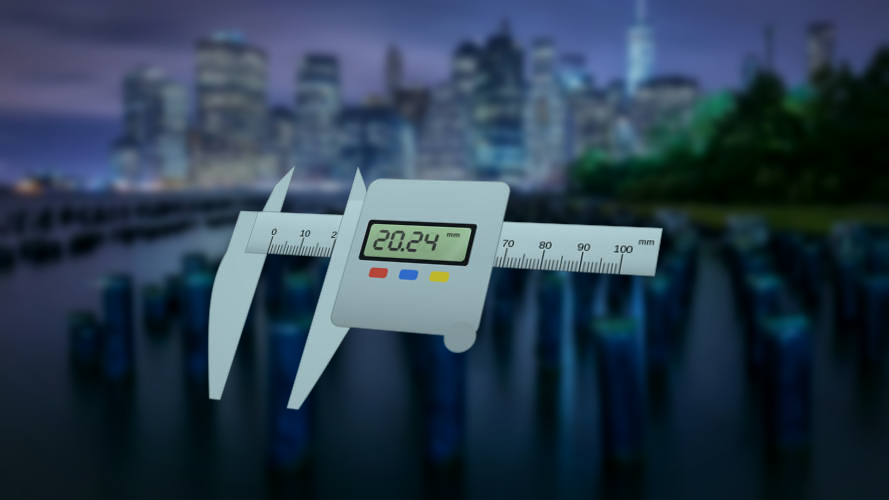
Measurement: 20.24 mm
